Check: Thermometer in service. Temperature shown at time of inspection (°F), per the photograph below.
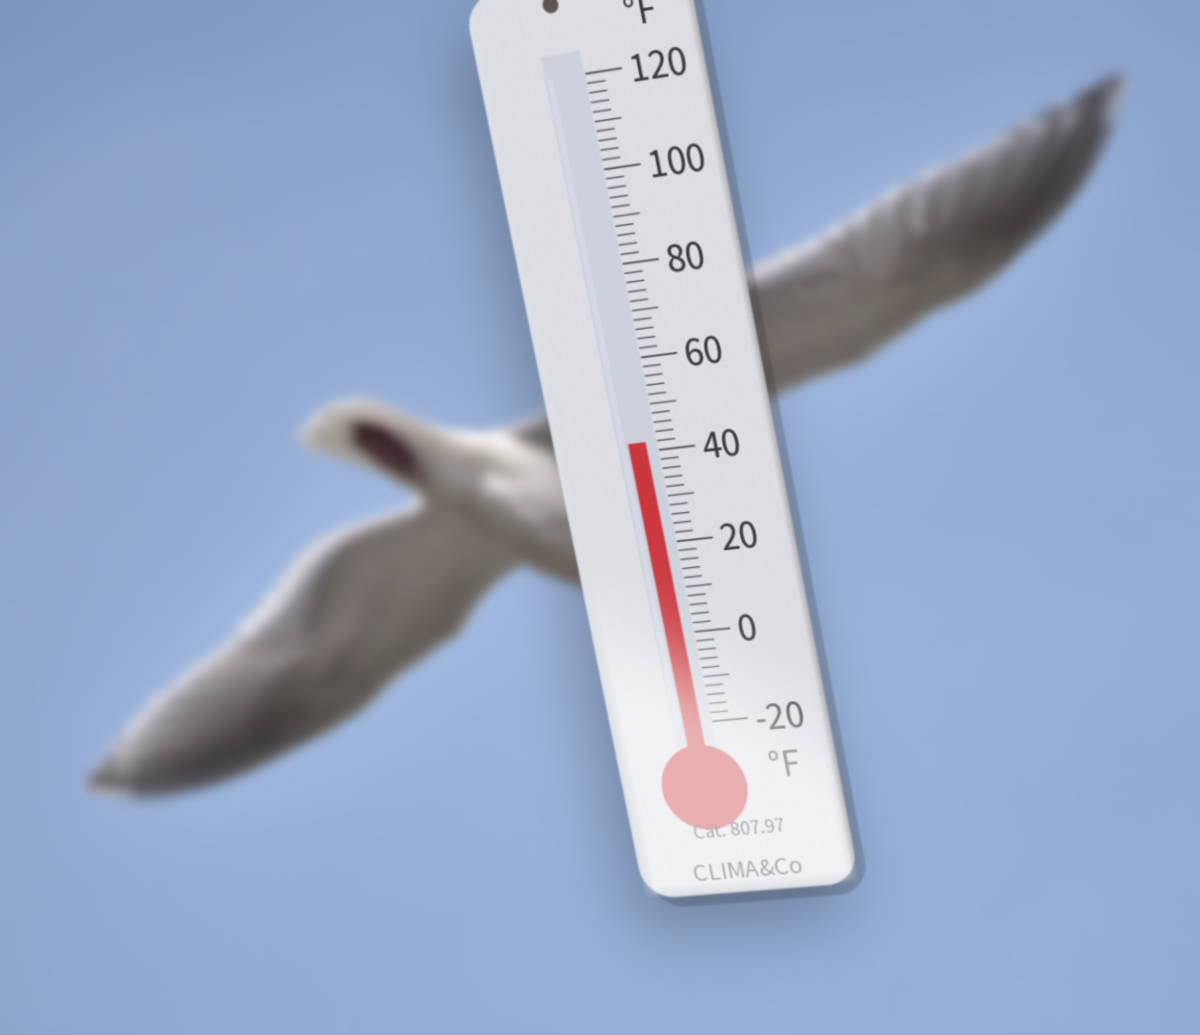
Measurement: 42 °F
